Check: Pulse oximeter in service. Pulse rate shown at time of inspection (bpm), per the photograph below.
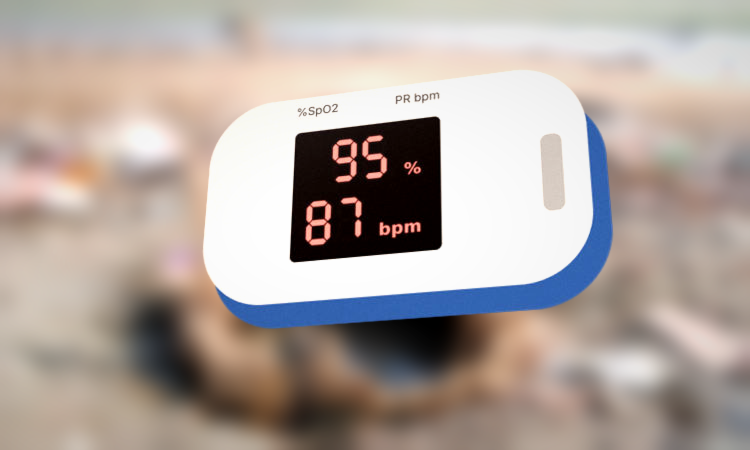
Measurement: 87 bpm
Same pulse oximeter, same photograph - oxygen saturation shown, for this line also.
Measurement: 95 %
